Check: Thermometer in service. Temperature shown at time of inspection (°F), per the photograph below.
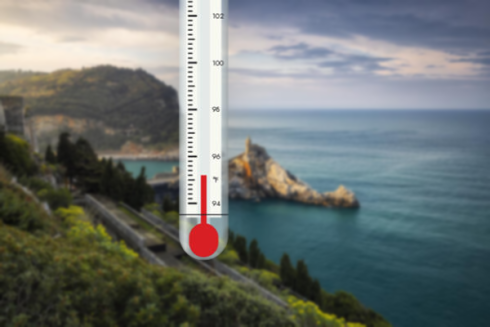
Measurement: 95.2 °F
